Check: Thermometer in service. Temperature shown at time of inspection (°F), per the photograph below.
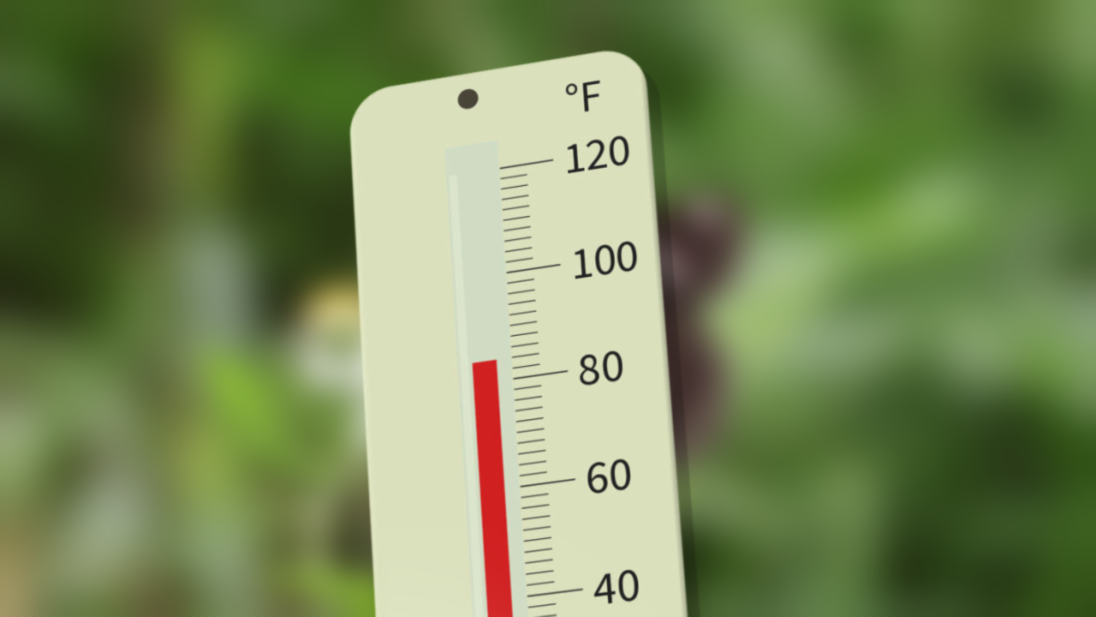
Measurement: 84 °F
